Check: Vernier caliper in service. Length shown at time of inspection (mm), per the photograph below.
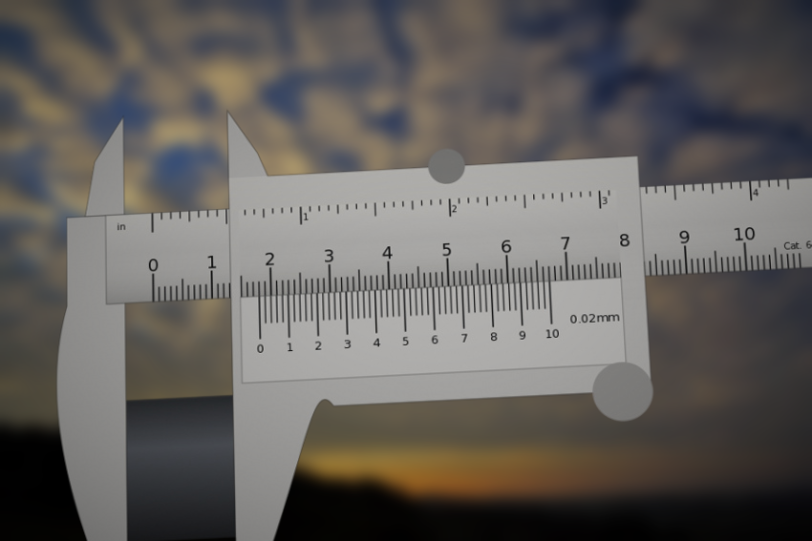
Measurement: 18.0 mm
